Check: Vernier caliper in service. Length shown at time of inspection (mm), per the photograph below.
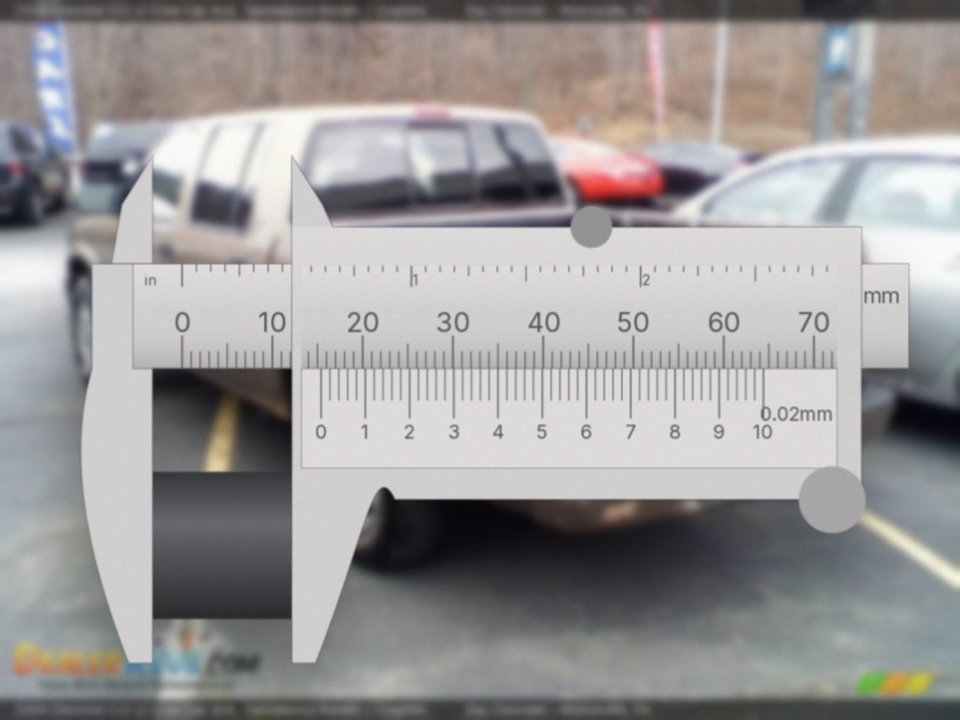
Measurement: 15.4 mm
